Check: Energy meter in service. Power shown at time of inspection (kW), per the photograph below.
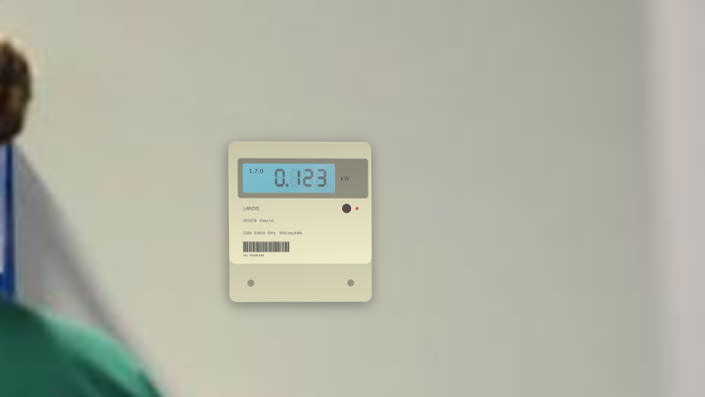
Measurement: 0.123 kW
